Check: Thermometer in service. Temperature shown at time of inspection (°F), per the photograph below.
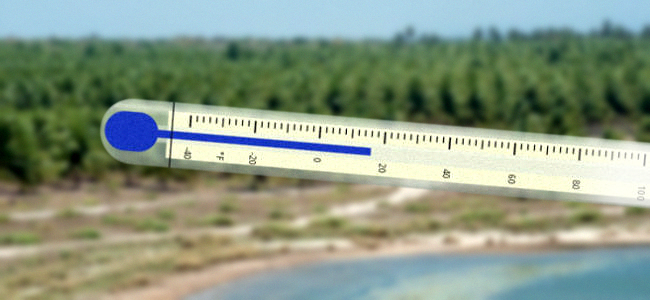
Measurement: 16 °F
